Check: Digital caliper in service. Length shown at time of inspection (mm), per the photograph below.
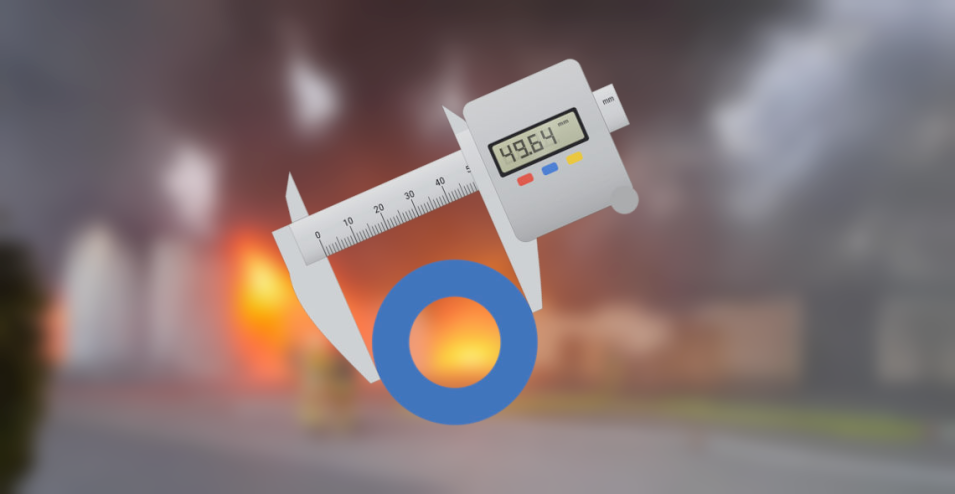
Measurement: 49.64 mm
